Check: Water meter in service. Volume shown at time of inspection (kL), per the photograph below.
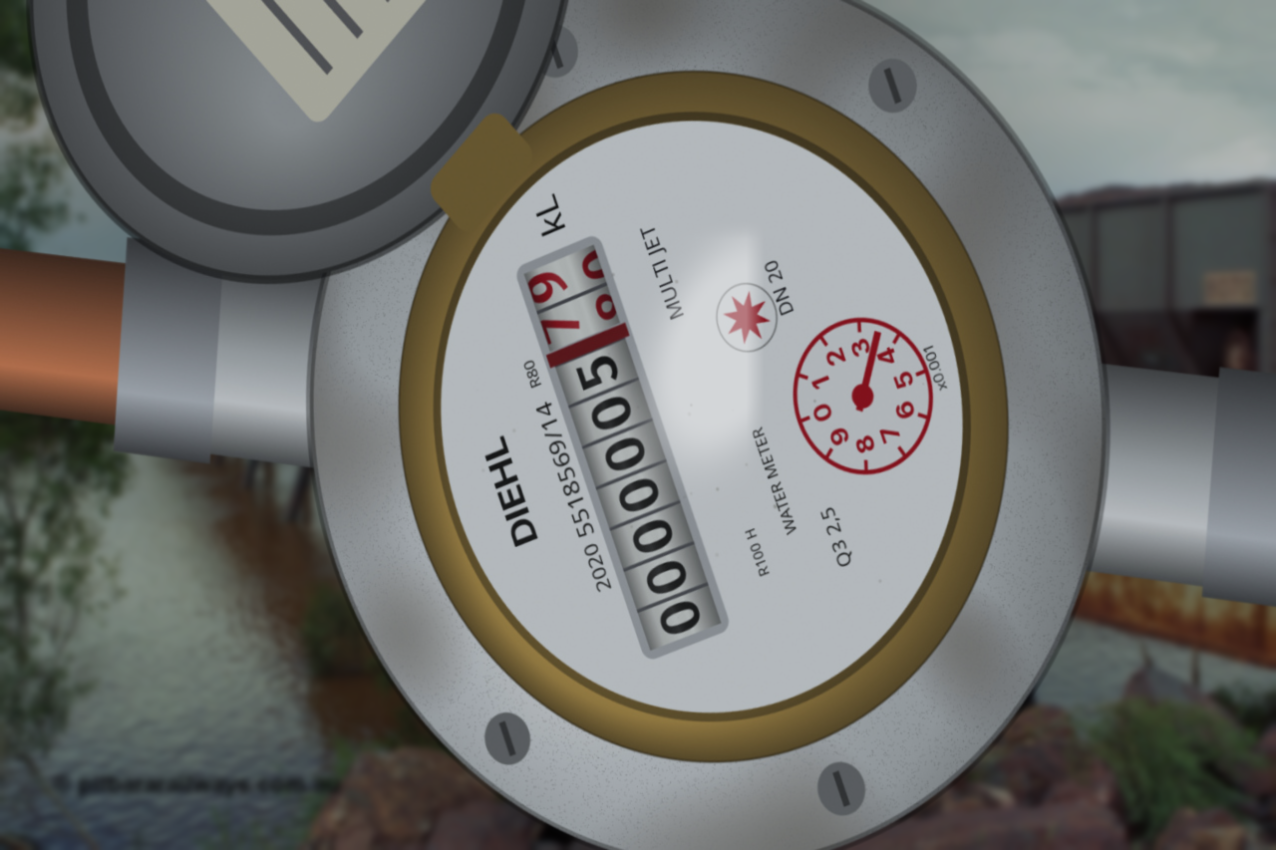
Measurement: 5.793 kL
